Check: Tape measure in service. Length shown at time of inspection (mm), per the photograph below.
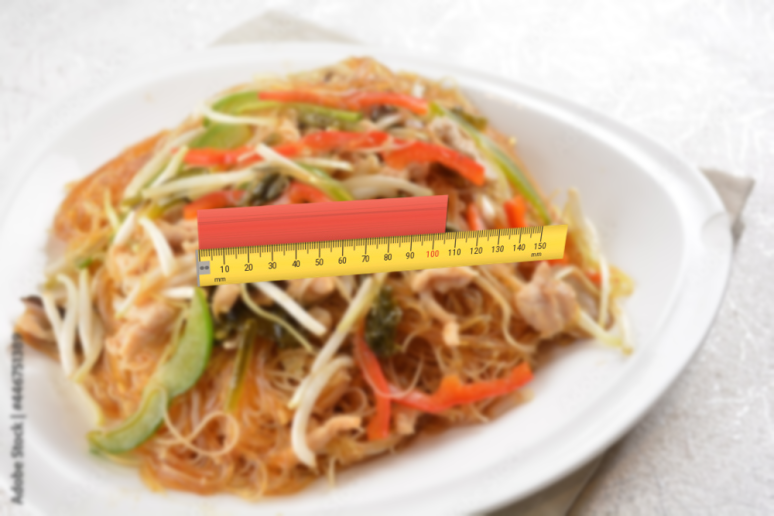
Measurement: 105 mm
